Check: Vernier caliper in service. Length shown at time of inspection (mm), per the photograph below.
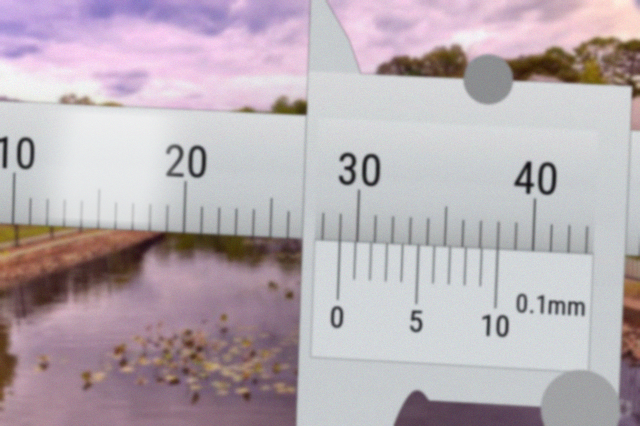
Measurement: 29.0 mm
